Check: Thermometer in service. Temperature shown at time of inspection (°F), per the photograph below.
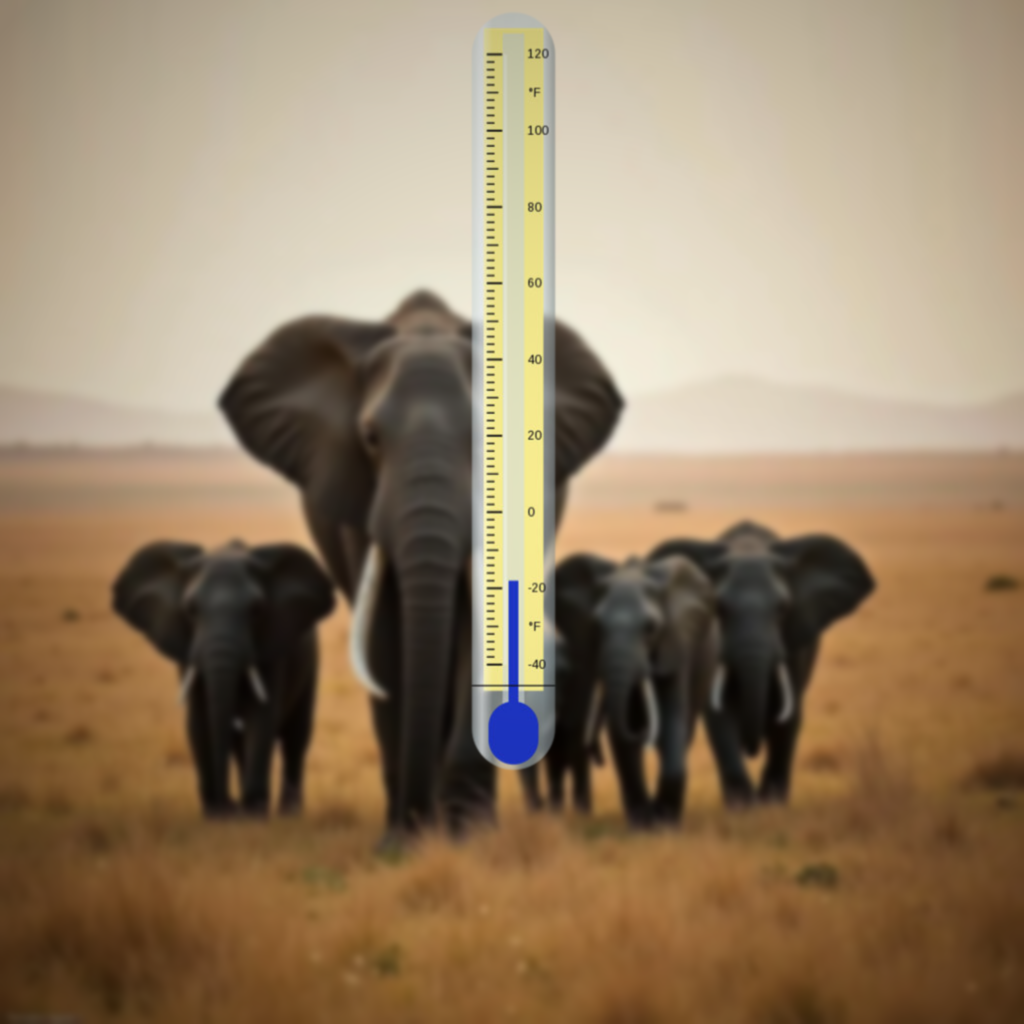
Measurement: -18 °F
